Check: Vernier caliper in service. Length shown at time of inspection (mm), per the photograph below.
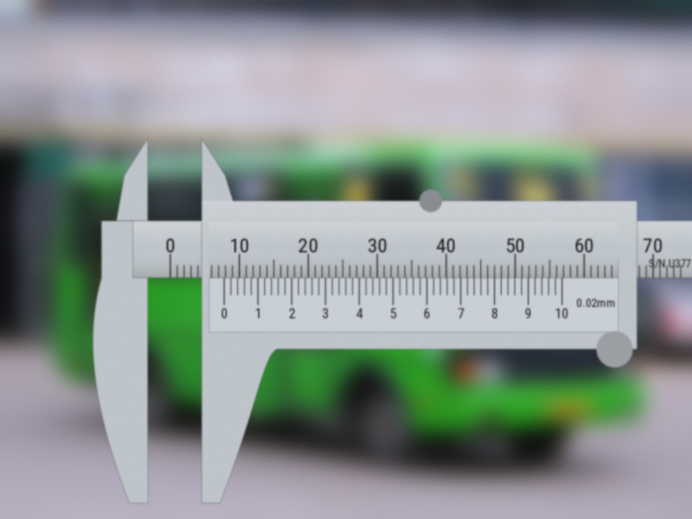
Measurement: 7.8 mm
